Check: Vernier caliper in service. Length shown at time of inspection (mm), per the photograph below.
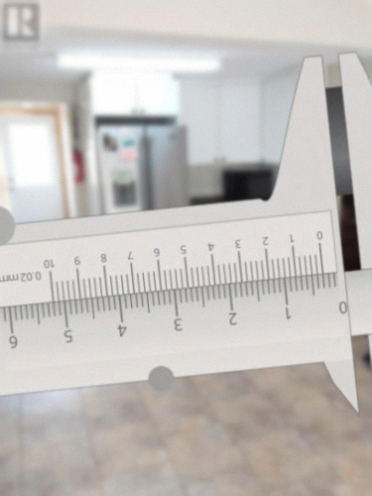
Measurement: 3.0 mm
